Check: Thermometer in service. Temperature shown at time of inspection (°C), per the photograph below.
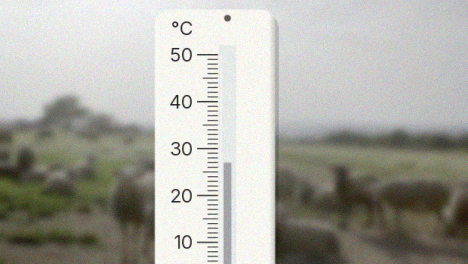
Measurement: 27 °C
